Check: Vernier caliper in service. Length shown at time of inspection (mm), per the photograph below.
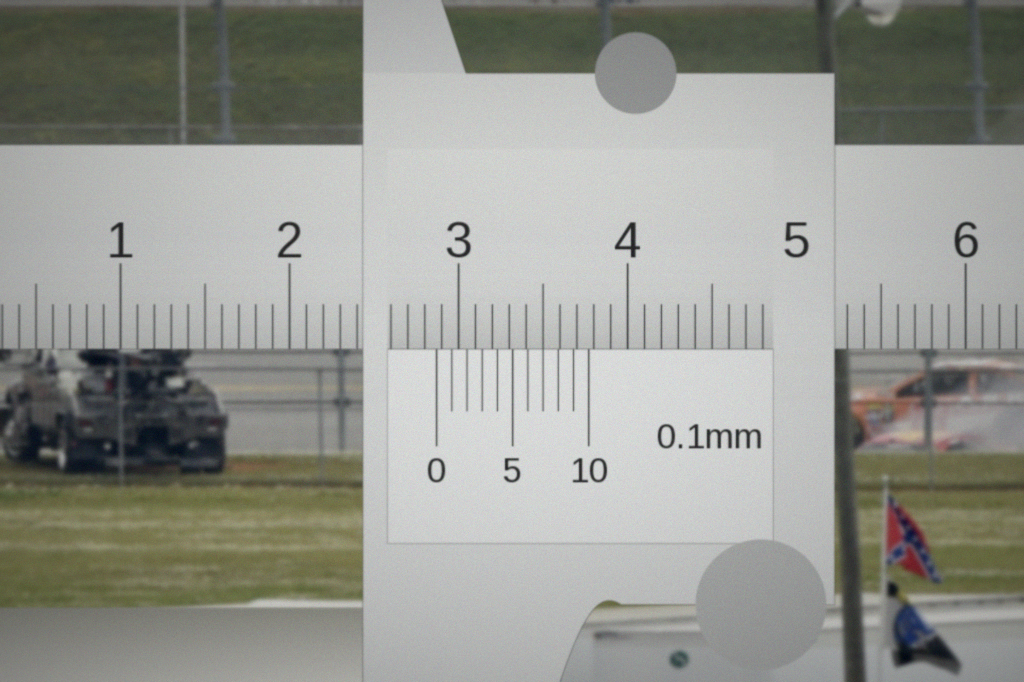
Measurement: 28.7 mm
